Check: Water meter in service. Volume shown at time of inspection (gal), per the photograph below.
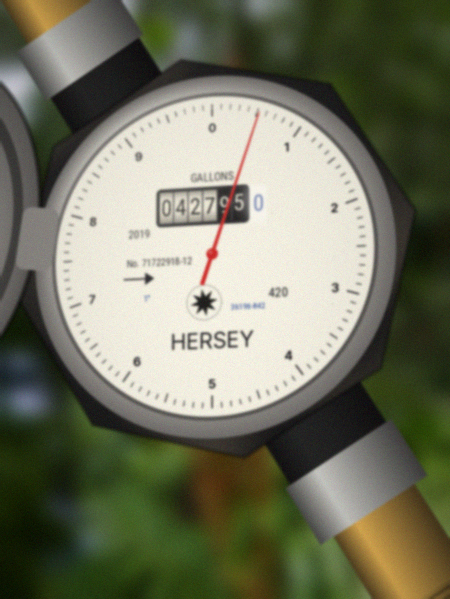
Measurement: 427950.5 gal
